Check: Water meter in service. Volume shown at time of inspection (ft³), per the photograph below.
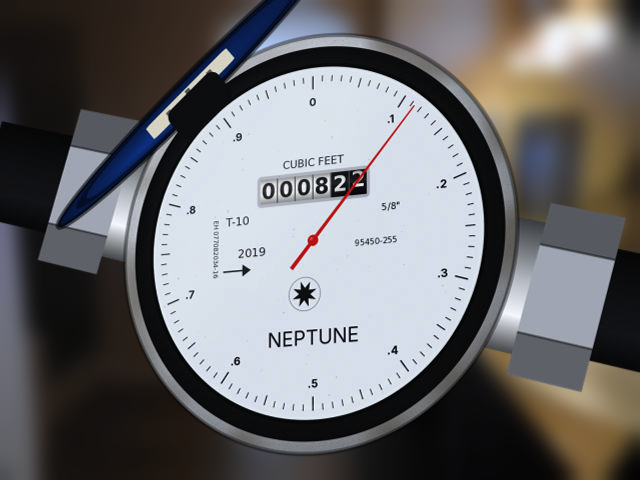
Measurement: 822.11 ft³
